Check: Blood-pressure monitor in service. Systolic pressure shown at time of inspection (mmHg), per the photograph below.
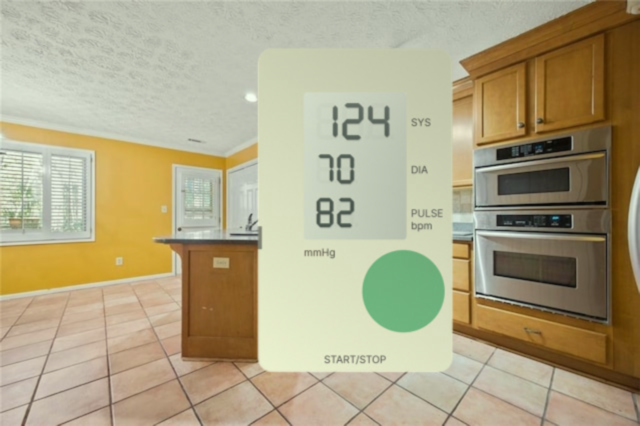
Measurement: 124 mmHg
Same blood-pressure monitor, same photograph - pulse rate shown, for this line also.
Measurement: 82 bpm
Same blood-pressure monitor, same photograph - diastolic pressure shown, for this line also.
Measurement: 70 mmHg
